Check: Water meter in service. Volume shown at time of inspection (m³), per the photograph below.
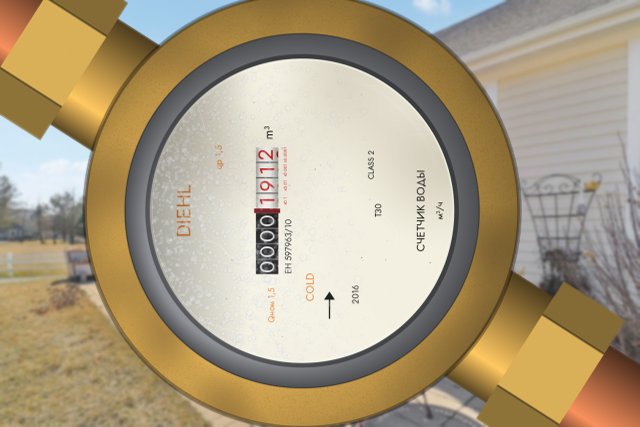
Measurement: 0.1912 m³
